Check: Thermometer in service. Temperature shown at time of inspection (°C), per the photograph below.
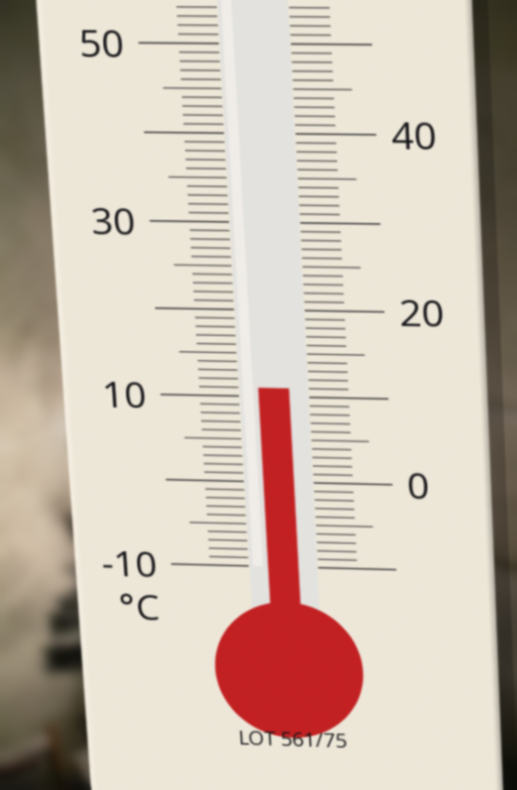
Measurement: 11 °C
